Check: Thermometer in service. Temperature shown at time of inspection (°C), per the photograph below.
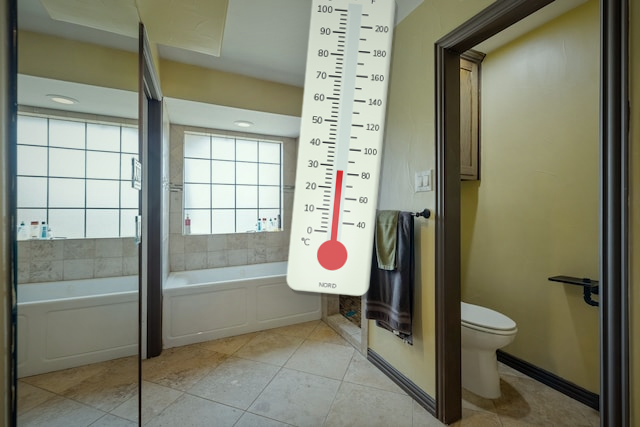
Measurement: 28 °C
